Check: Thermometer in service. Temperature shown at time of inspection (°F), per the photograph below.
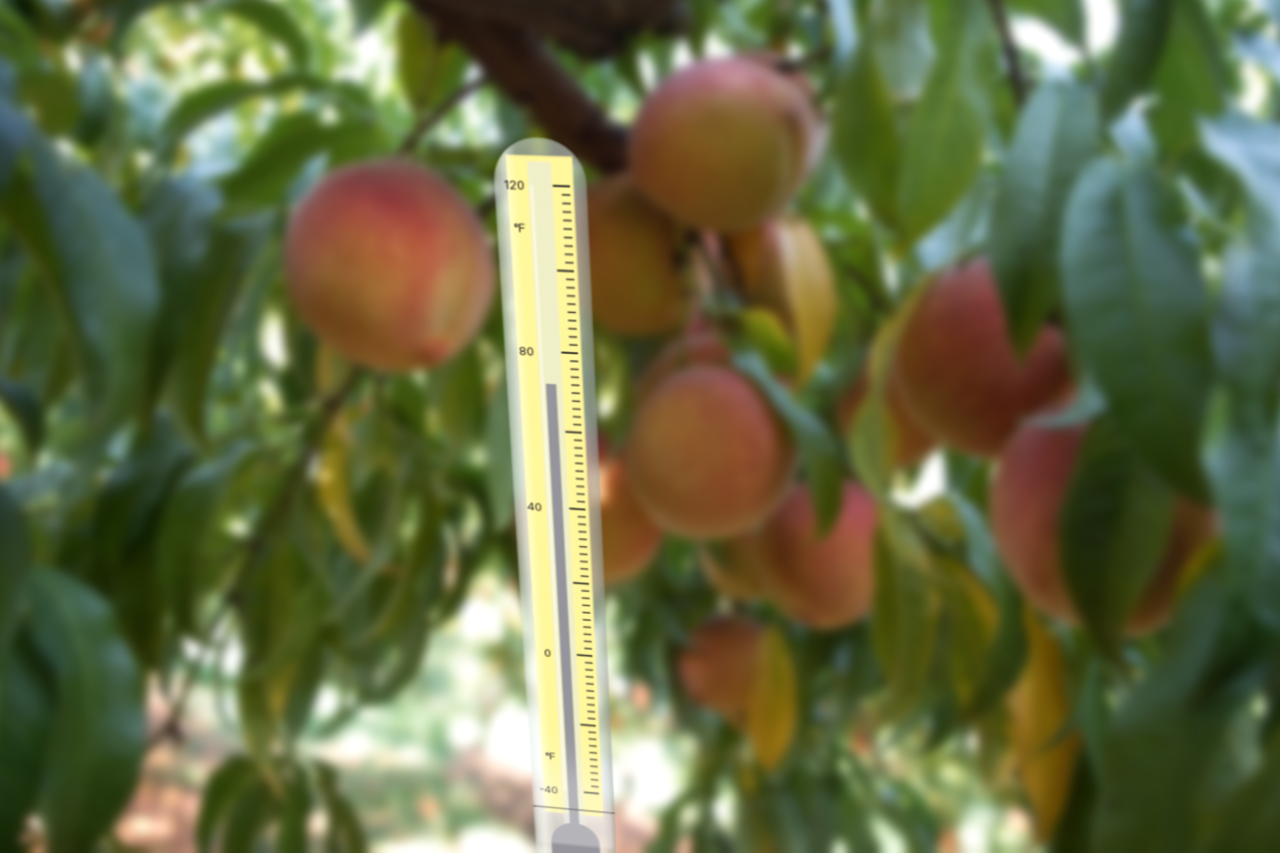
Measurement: 72 °F
